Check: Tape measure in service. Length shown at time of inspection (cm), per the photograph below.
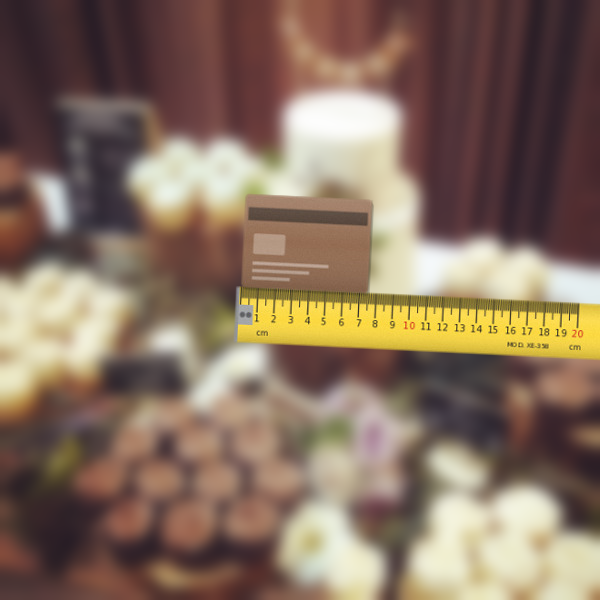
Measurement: 7.5 cm
